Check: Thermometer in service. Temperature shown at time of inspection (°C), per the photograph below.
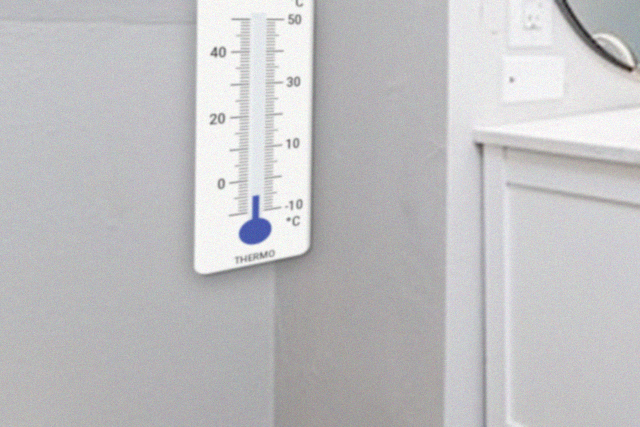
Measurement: -5 °C
